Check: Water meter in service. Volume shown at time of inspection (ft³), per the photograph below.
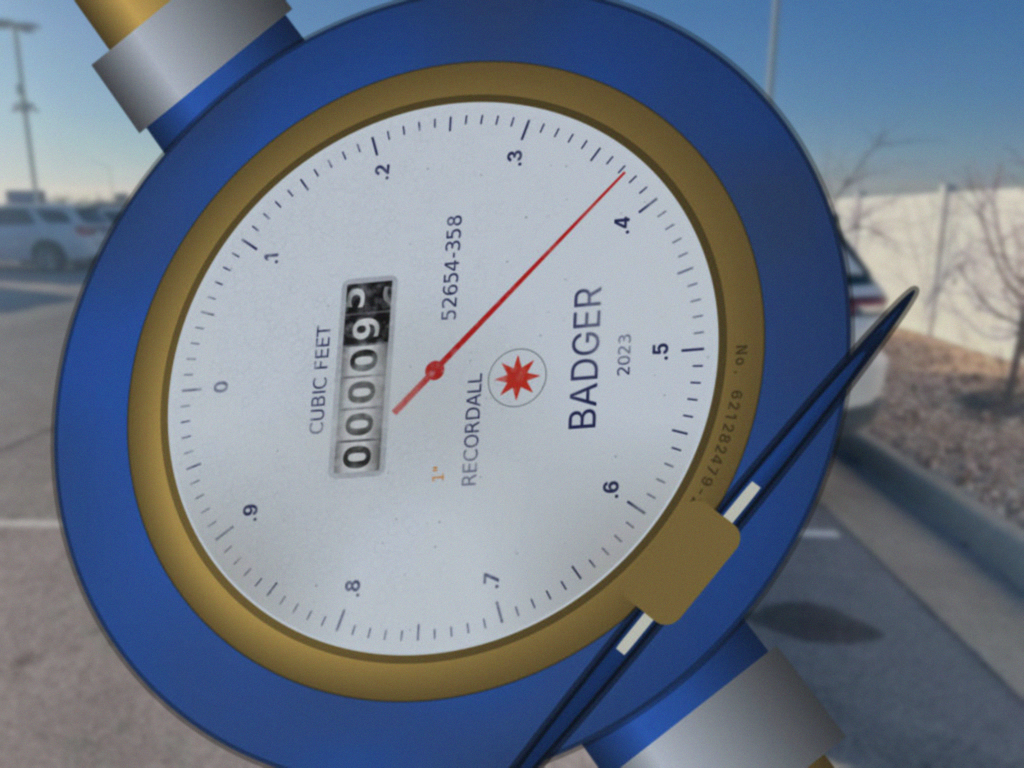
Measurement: 95.37 ft³
